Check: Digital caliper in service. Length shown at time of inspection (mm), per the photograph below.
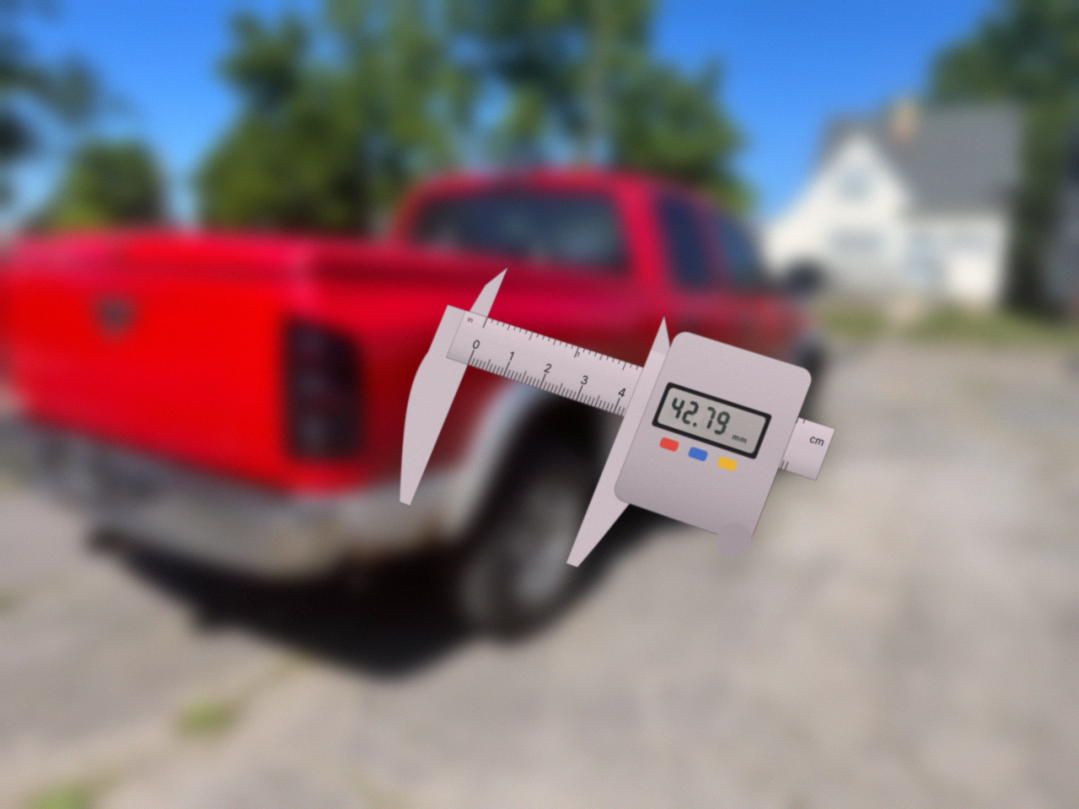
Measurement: 42.79 mm
